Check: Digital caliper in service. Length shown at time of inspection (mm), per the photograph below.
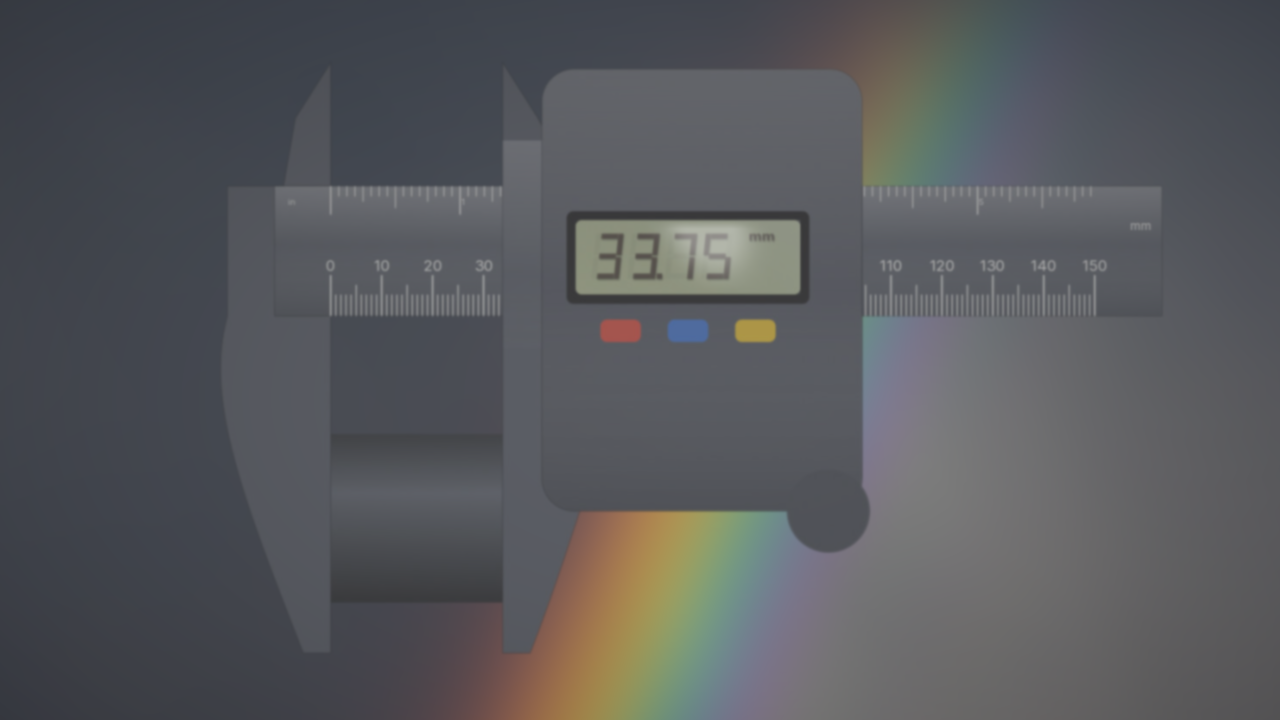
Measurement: 33.75 mm
